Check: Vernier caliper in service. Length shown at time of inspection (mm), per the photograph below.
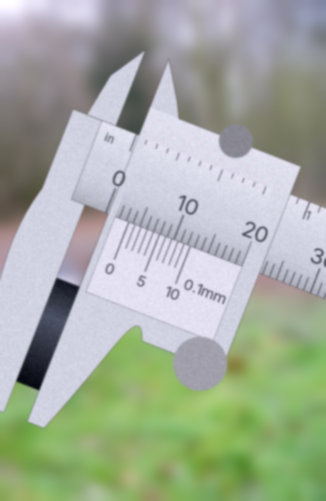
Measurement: 3.4 mm
